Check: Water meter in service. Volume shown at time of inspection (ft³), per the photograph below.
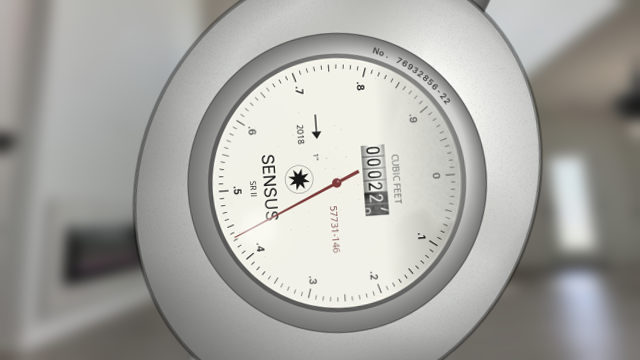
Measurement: 227.43 ft³
